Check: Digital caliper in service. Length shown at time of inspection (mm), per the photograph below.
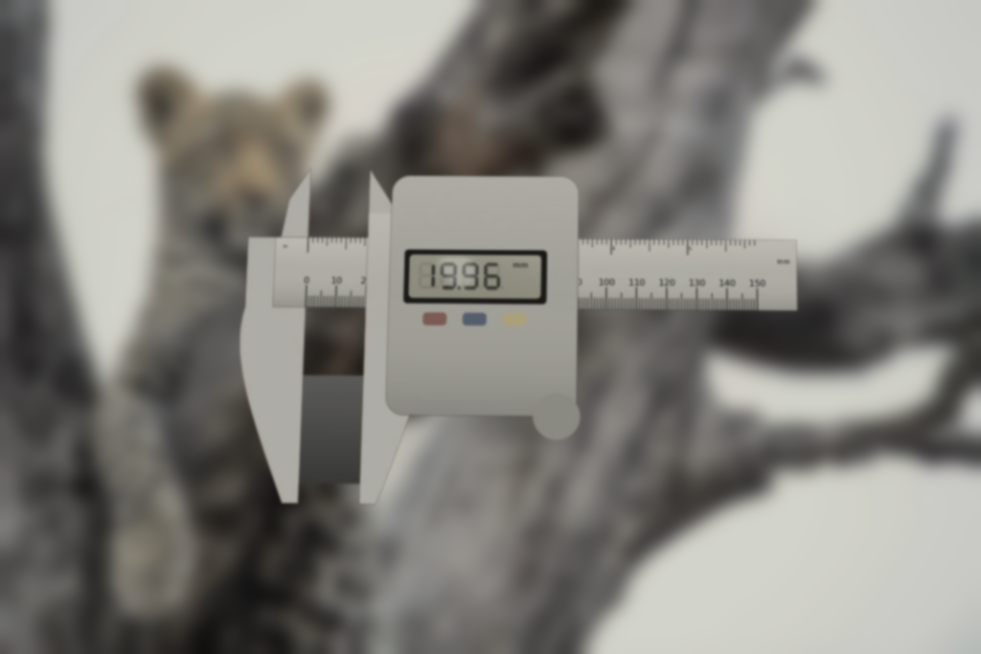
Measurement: 19.96 mm
